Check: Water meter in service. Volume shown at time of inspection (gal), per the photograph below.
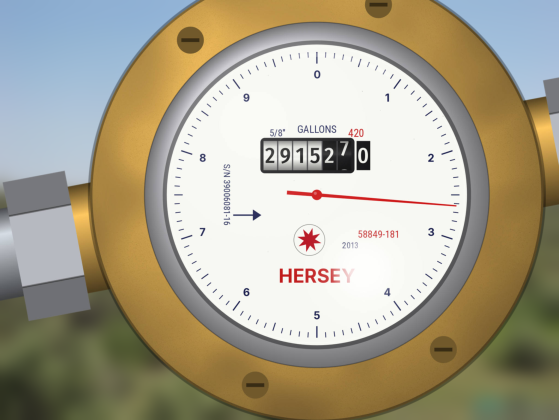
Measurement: 2915272.6 gal
